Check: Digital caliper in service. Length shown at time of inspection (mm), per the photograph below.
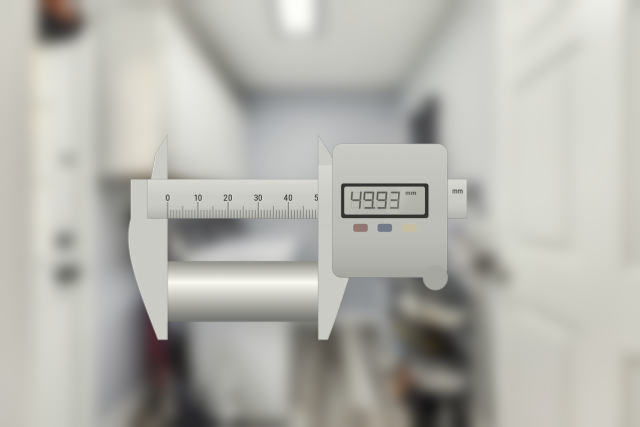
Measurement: 49.93 mm
